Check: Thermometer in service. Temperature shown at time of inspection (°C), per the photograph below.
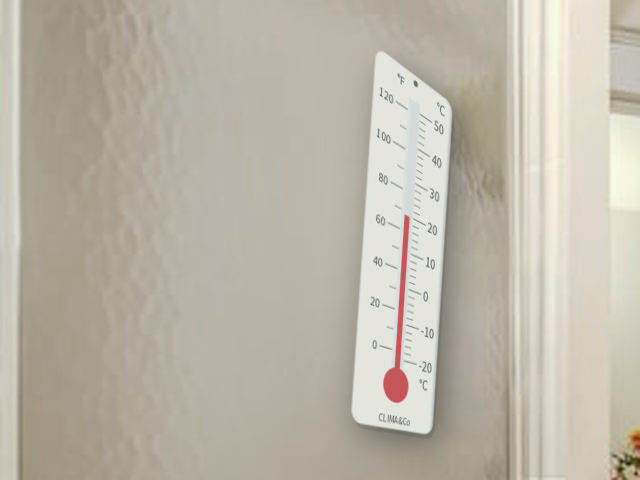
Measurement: 20 °C
